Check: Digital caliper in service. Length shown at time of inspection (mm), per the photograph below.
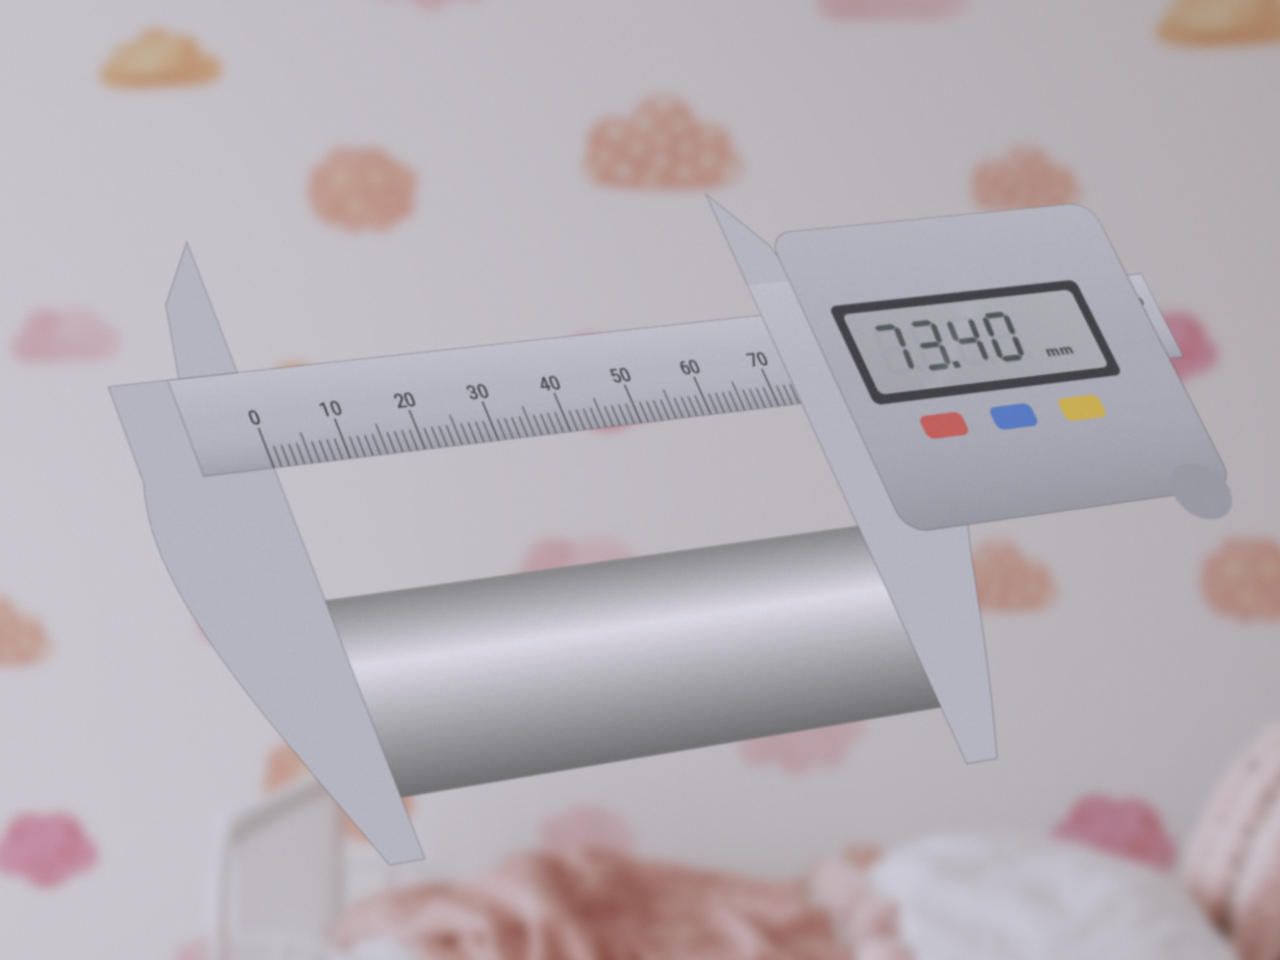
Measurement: 73.40 mm
